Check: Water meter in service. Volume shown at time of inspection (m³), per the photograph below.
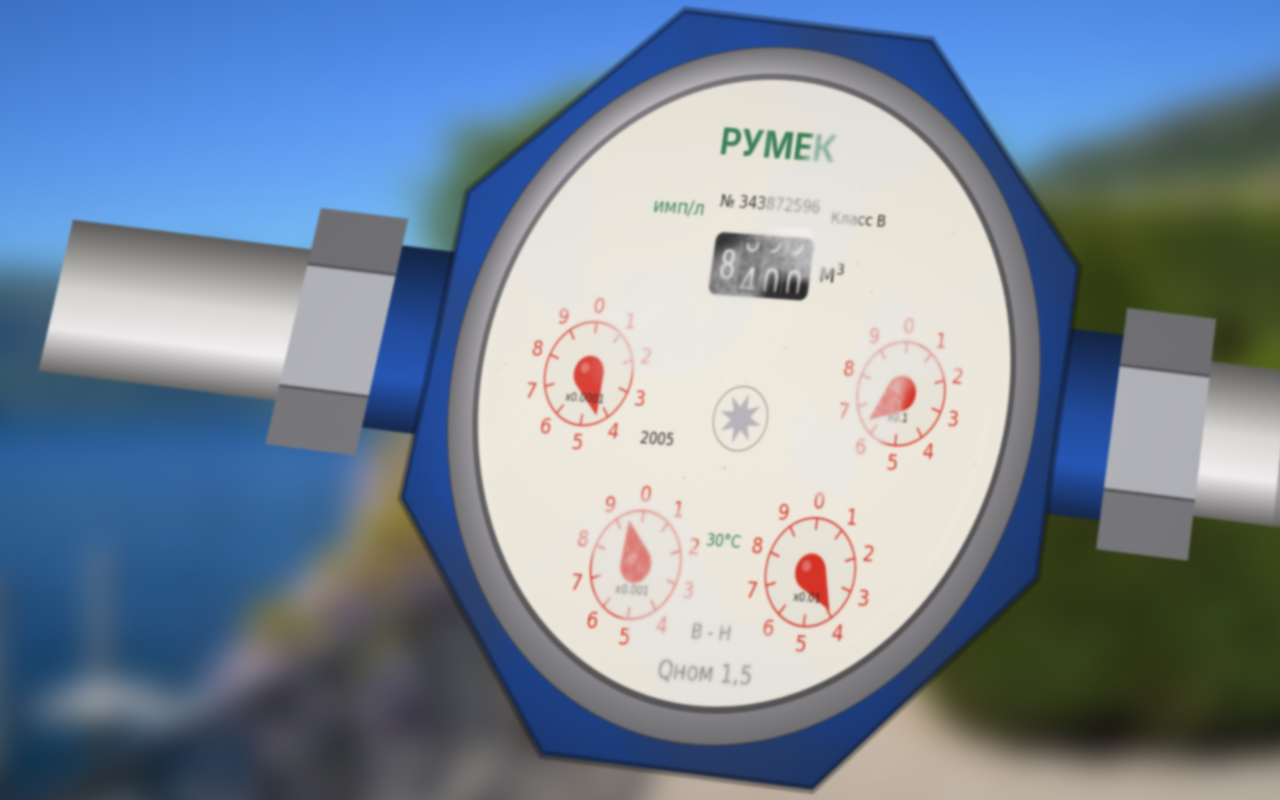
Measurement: 8399.6394 m³
